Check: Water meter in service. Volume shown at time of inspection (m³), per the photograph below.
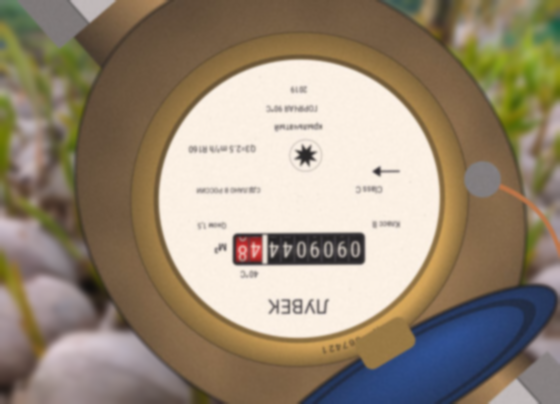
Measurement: 909044.48 m³
